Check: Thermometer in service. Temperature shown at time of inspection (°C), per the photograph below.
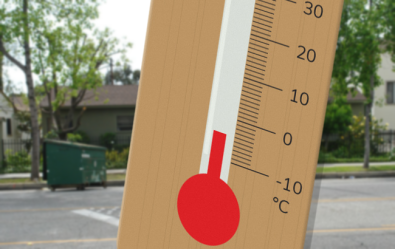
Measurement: -4 °C
